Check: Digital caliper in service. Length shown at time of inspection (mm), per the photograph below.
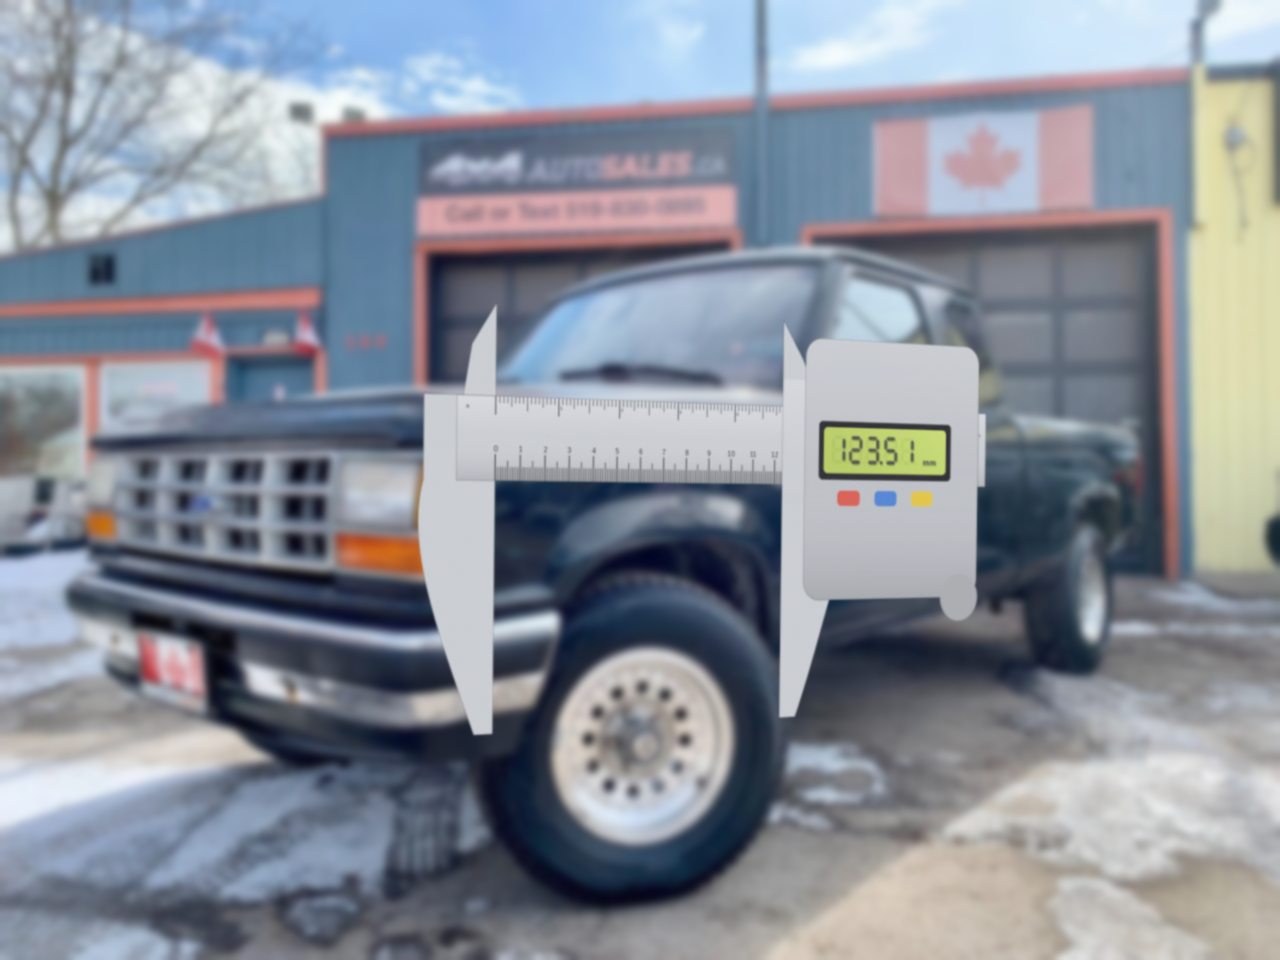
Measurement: 123.51 mm
